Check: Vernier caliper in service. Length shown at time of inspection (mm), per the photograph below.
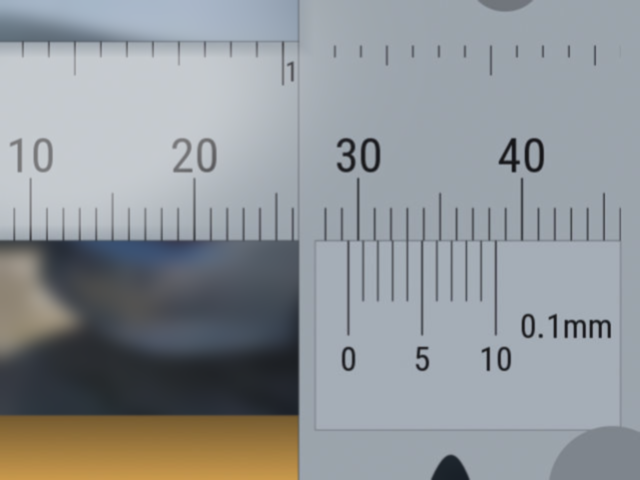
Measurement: 29.4 mm
